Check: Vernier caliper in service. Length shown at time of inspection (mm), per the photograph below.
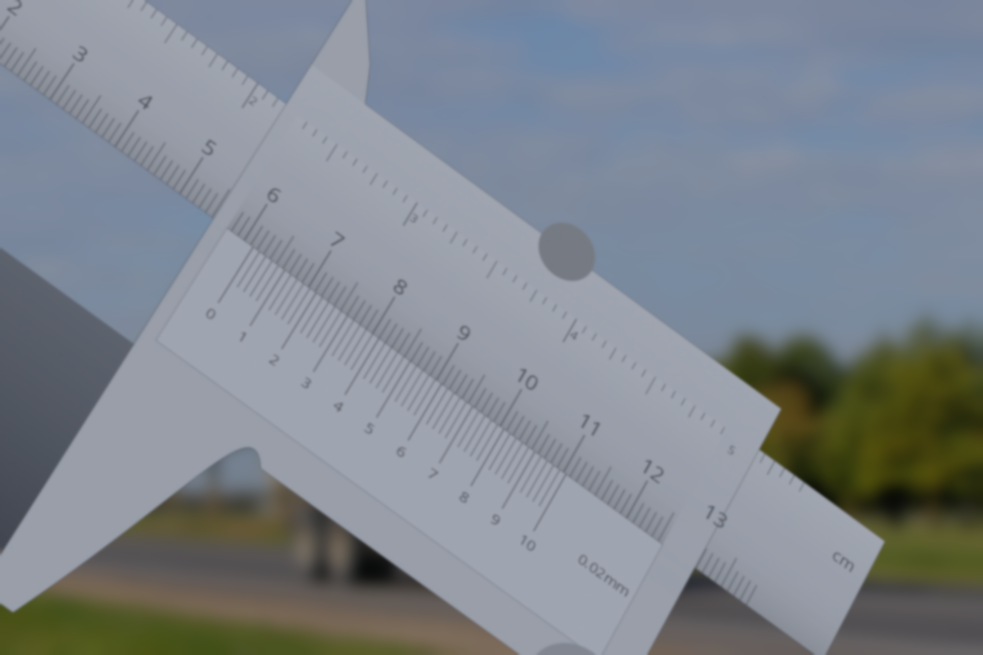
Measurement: 61.4 mm
